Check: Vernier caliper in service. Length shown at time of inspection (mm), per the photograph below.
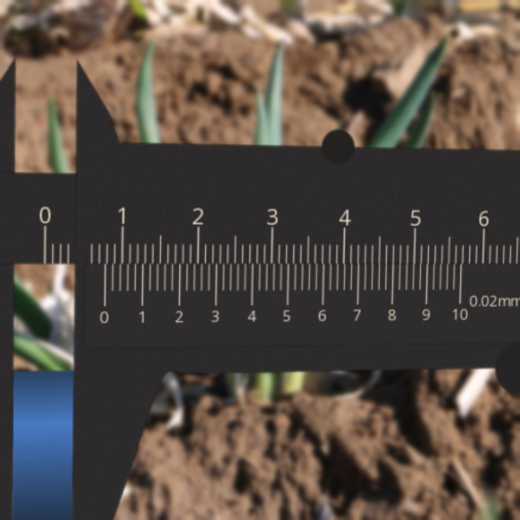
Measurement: 7.8 mm
